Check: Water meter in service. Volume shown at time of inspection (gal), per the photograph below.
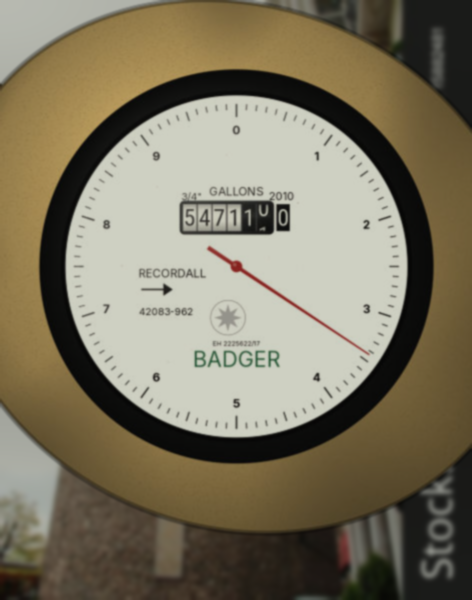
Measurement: 5471103.4 gal
